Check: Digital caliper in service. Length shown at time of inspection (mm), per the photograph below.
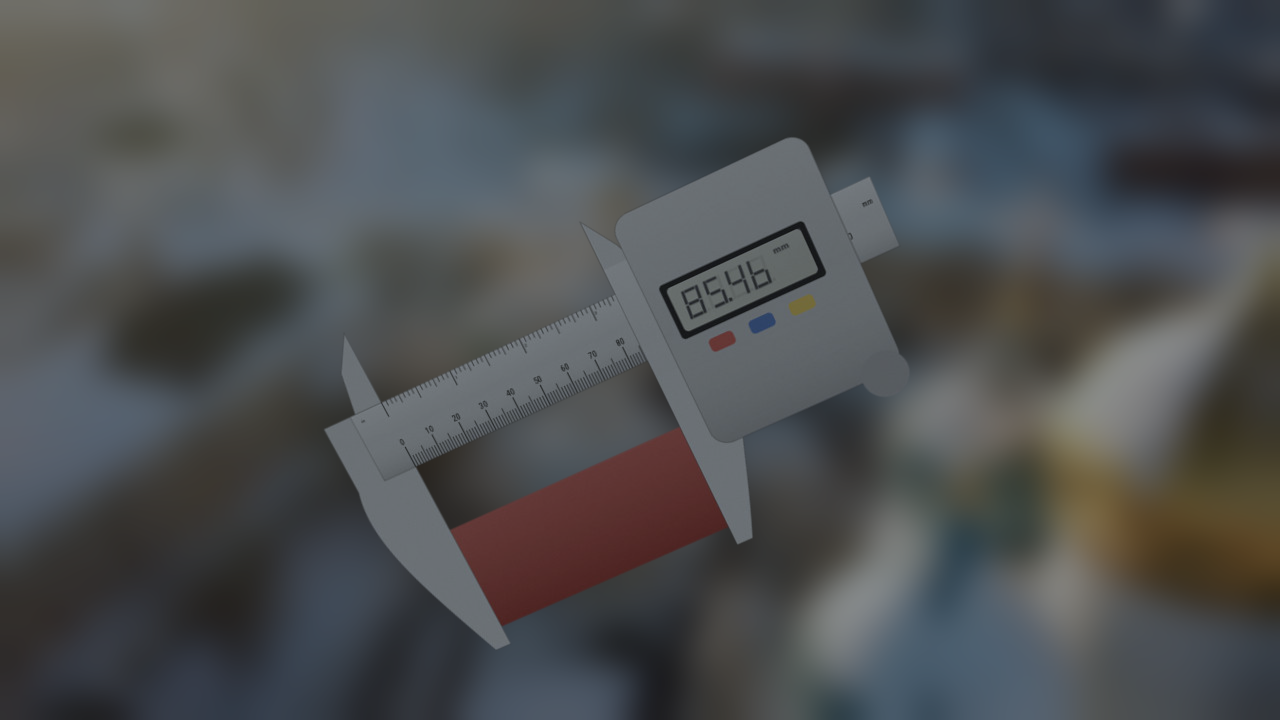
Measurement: 85.46 mm
